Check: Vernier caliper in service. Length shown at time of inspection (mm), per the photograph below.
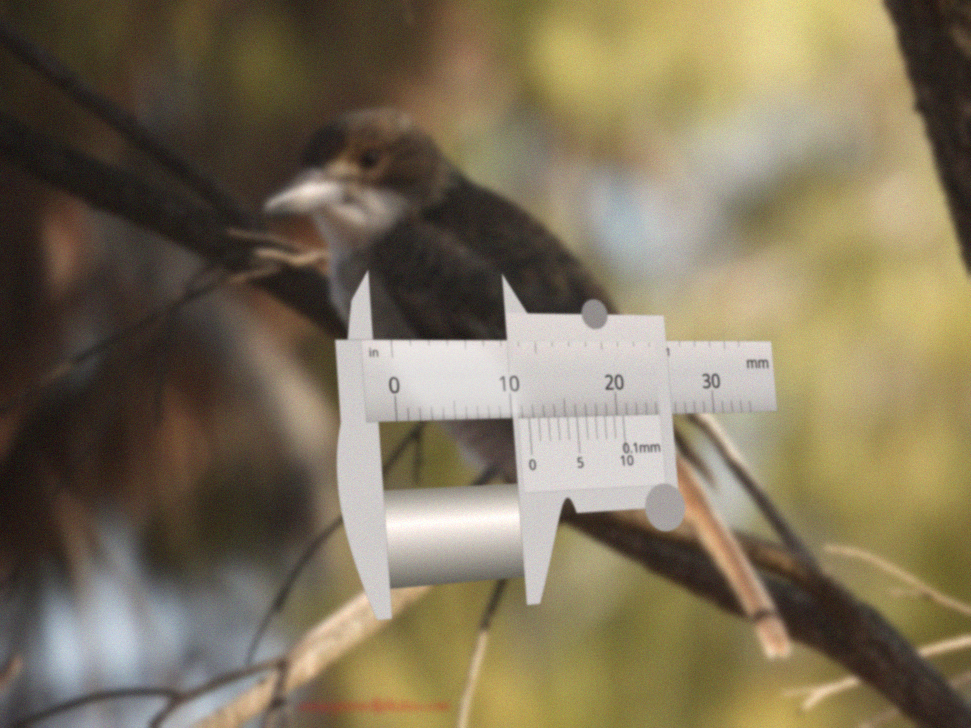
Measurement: 11.6 mm
